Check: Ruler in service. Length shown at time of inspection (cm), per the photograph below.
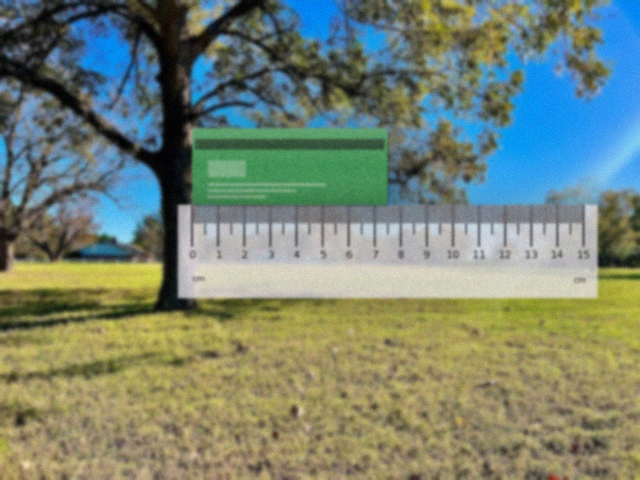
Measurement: 7.5 cm
